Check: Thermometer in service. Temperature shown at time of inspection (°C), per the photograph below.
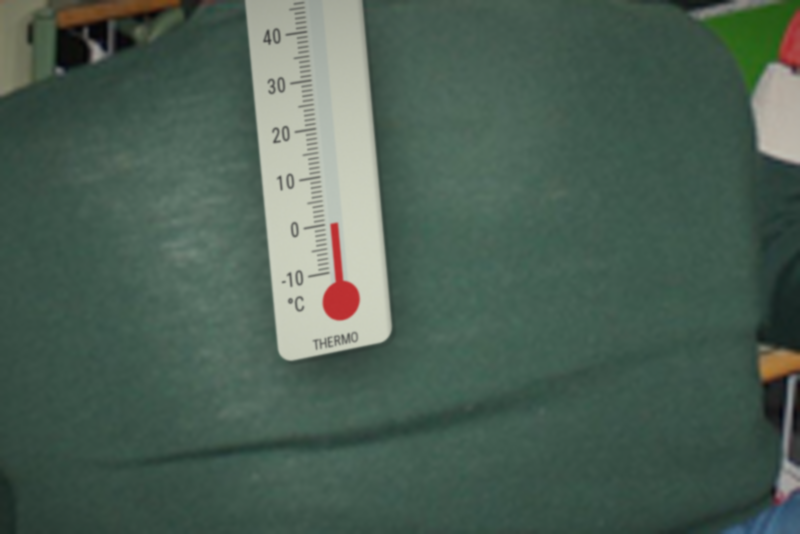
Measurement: 0 °C
